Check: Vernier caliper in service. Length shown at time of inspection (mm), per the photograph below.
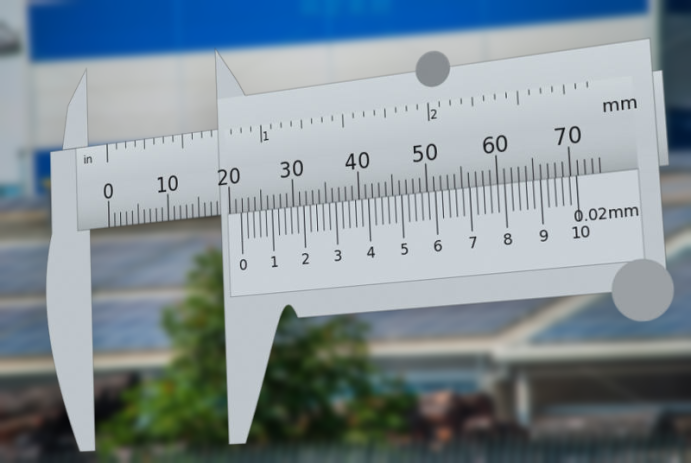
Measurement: 21.8 mm
